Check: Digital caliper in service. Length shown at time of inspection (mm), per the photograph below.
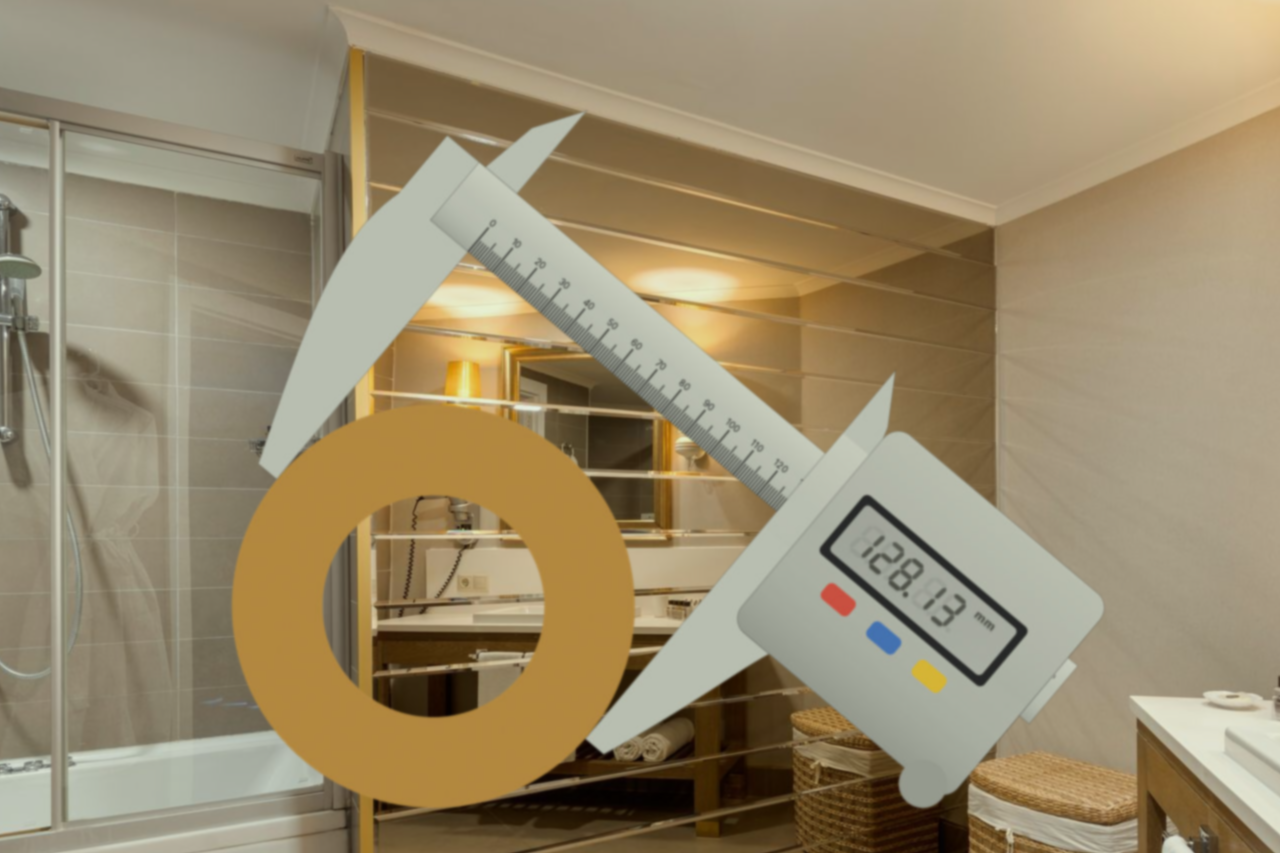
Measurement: 128.13 mm
